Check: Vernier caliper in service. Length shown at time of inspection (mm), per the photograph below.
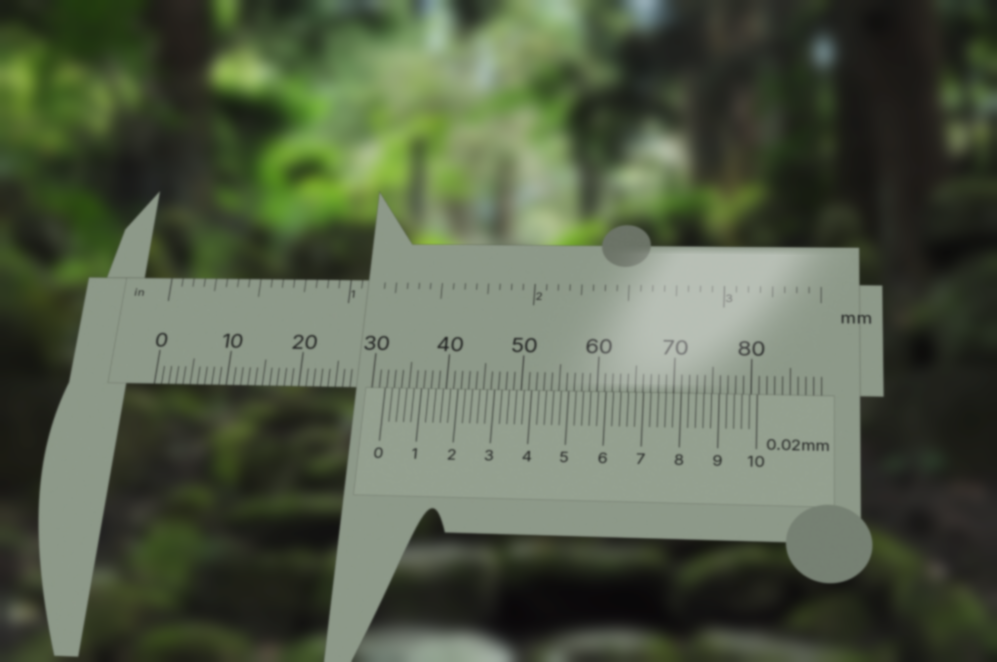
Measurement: 31.8 mm
